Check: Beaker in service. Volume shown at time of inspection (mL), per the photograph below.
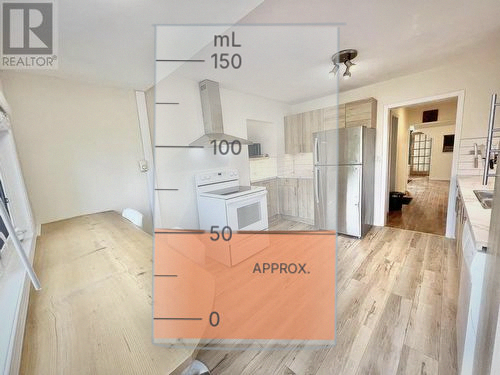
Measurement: 50 mL
